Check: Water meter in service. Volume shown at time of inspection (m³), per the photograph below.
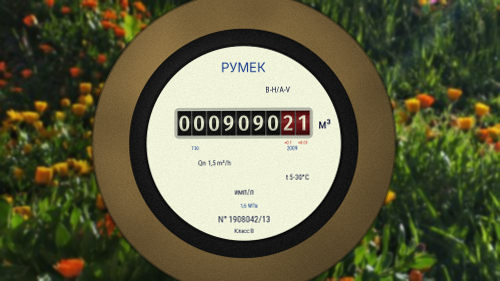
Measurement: 9090.21 m³
